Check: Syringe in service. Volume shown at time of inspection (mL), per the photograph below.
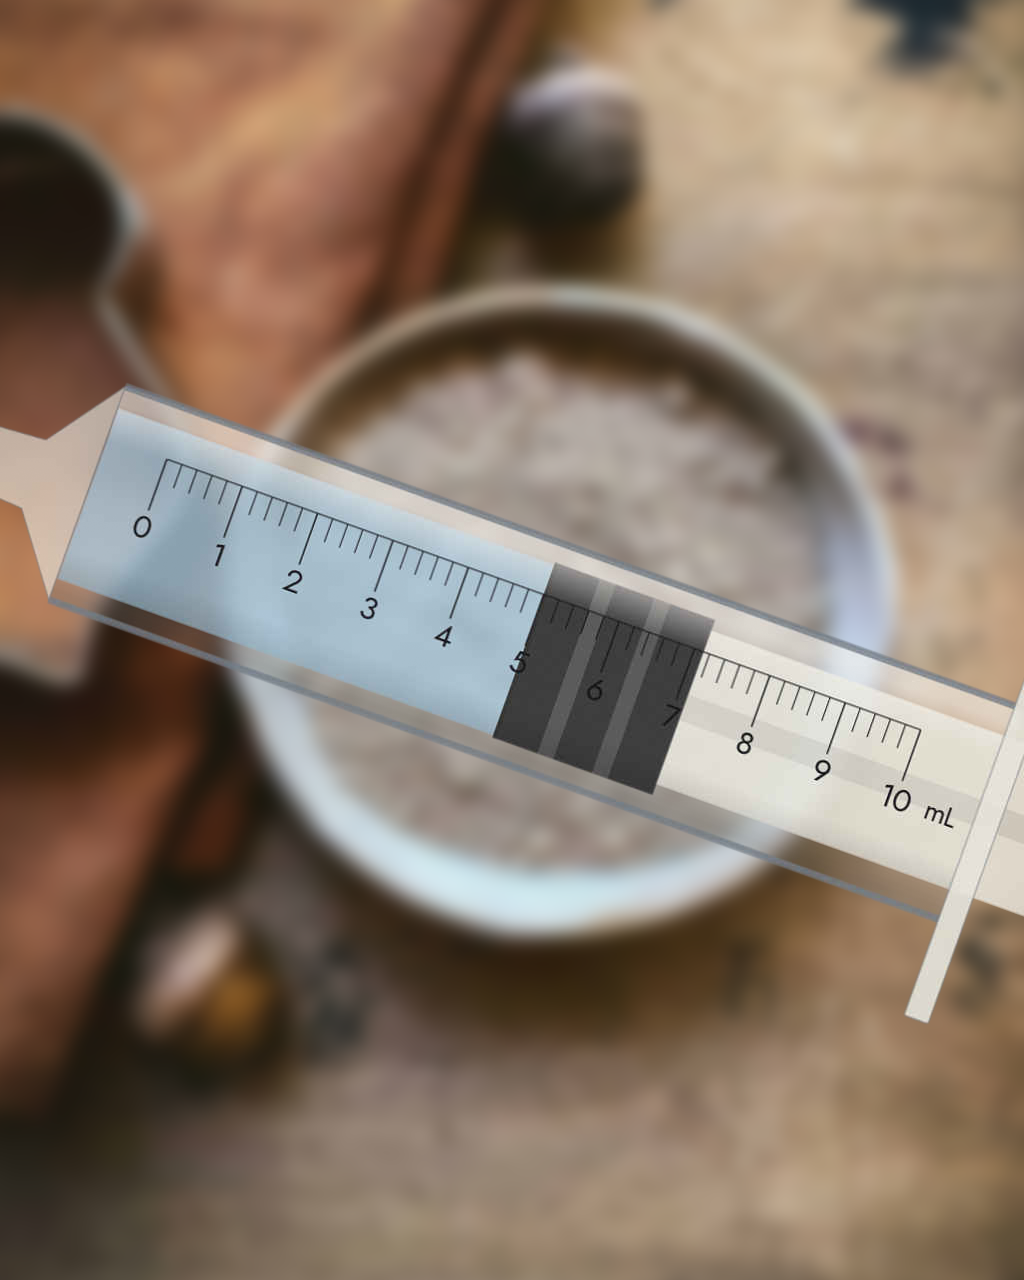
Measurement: 5 mL
